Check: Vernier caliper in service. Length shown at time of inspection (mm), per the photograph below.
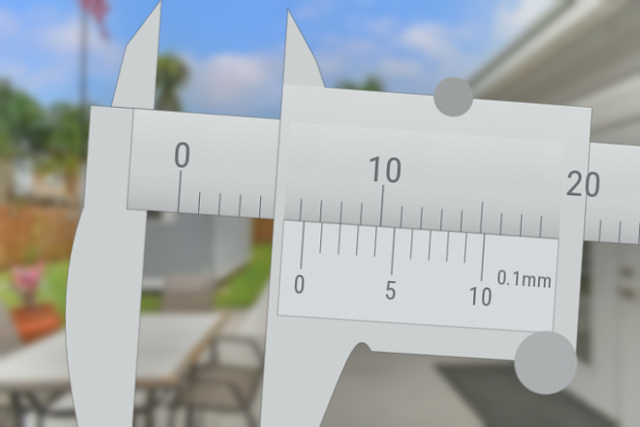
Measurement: 6.2 mm
